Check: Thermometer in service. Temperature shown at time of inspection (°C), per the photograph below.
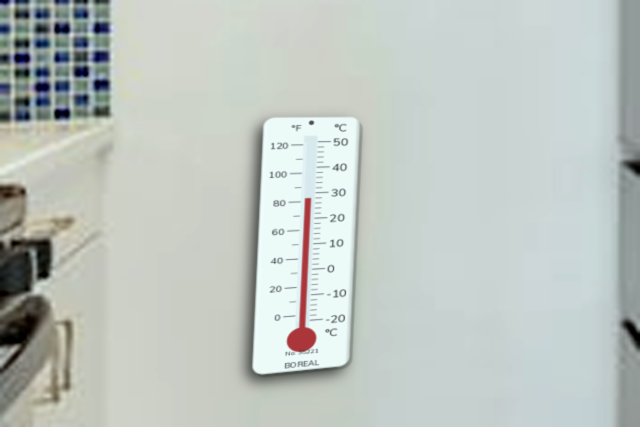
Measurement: 28 °C
